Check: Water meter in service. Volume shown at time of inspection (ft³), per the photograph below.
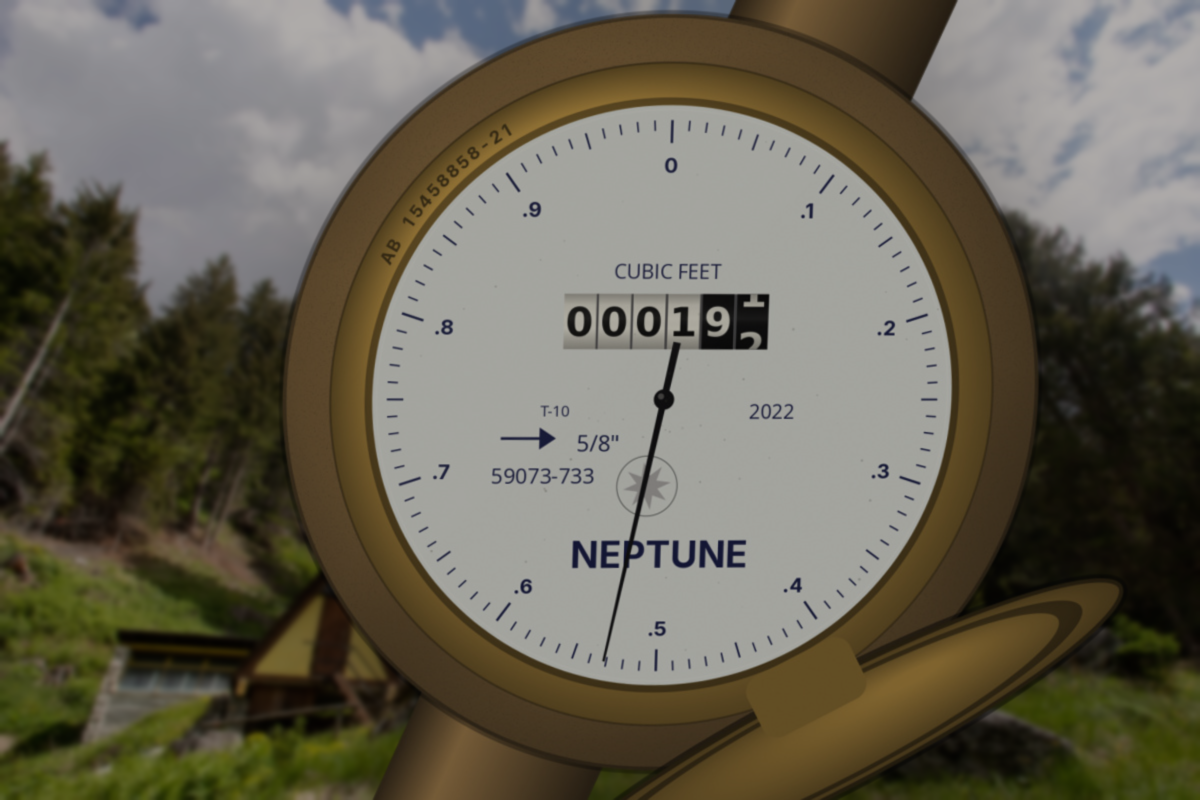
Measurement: 191.53 ft³
